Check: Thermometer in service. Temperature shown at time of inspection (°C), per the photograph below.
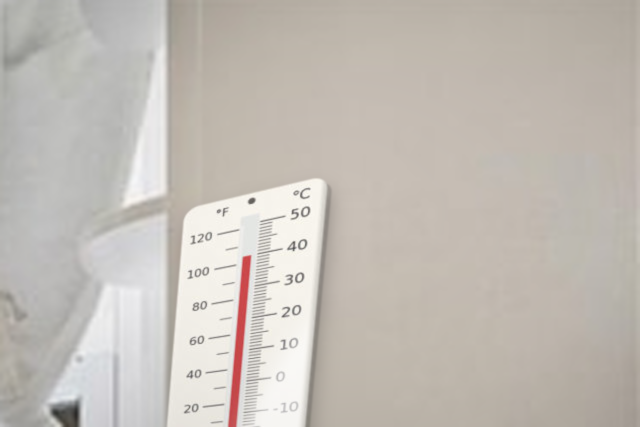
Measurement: 40 °C
